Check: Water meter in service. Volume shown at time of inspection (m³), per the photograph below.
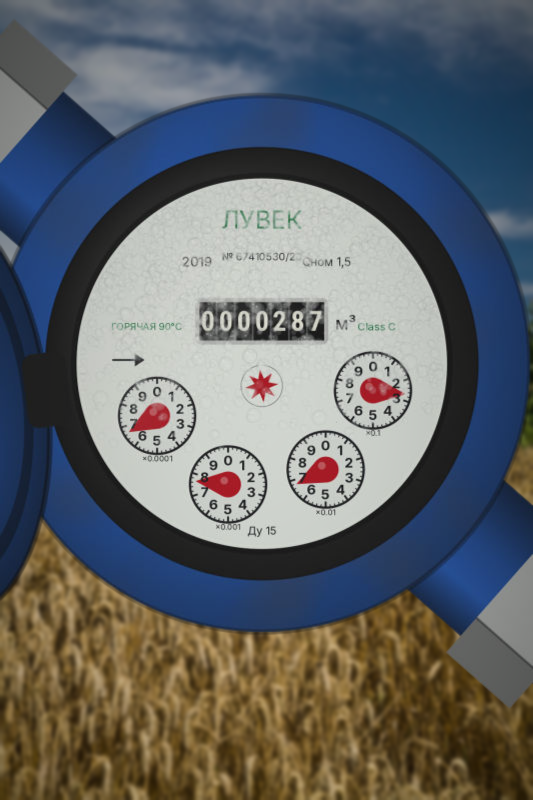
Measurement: 287.2676 m³
